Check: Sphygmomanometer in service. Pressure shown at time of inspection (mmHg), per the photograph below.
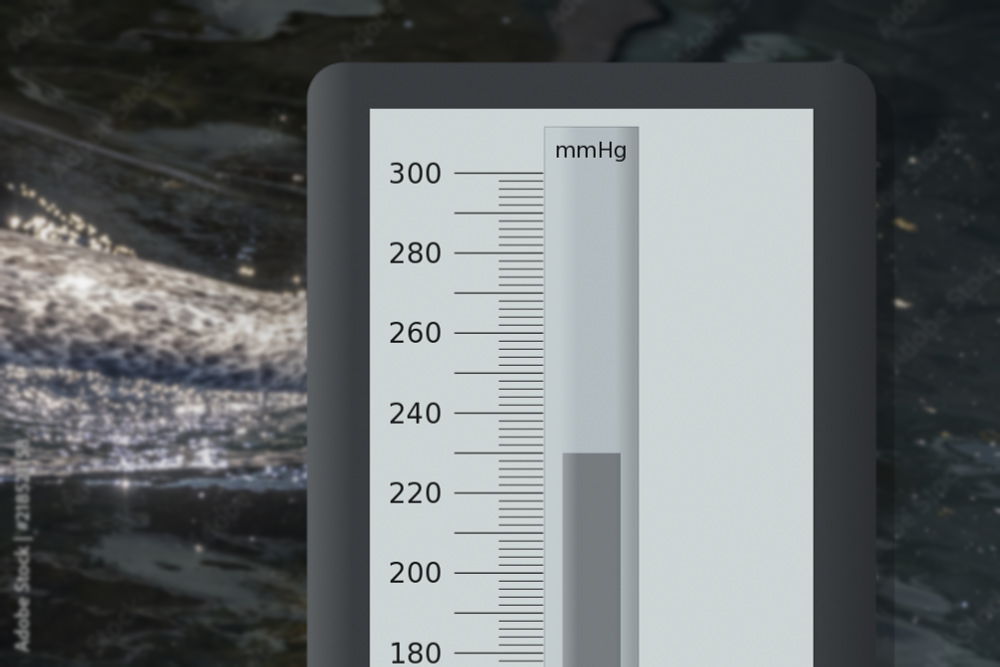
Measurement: 230 mmHg
